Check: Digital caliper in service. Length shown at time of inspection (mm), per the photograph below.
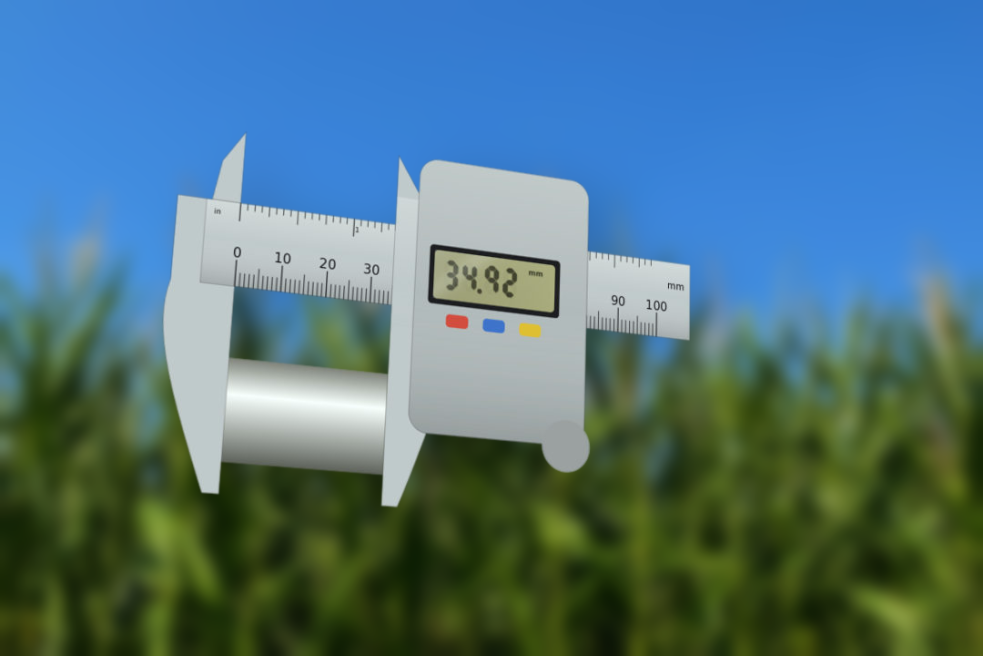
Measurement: 34.92 mm
